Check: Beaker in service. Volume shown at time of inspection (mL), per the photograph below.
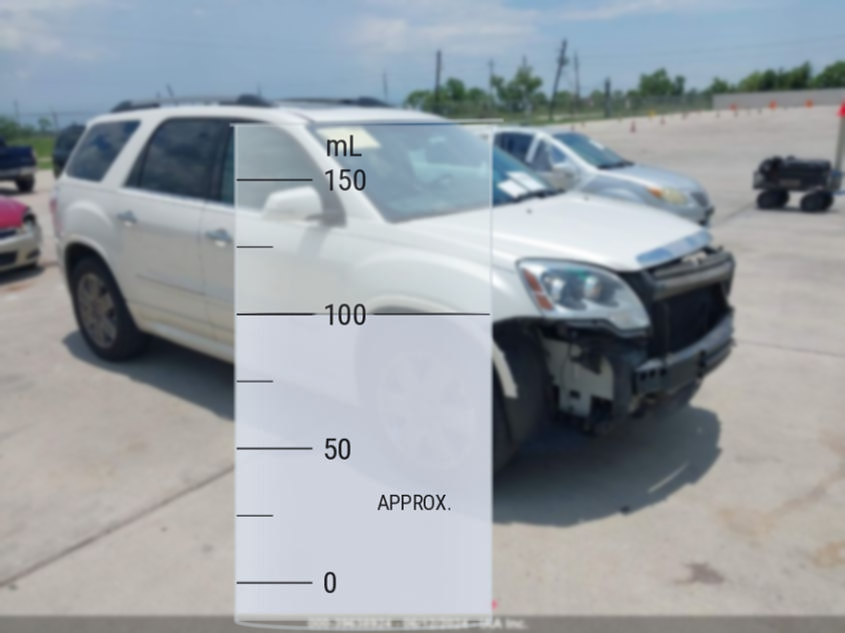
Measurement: 100 mL
